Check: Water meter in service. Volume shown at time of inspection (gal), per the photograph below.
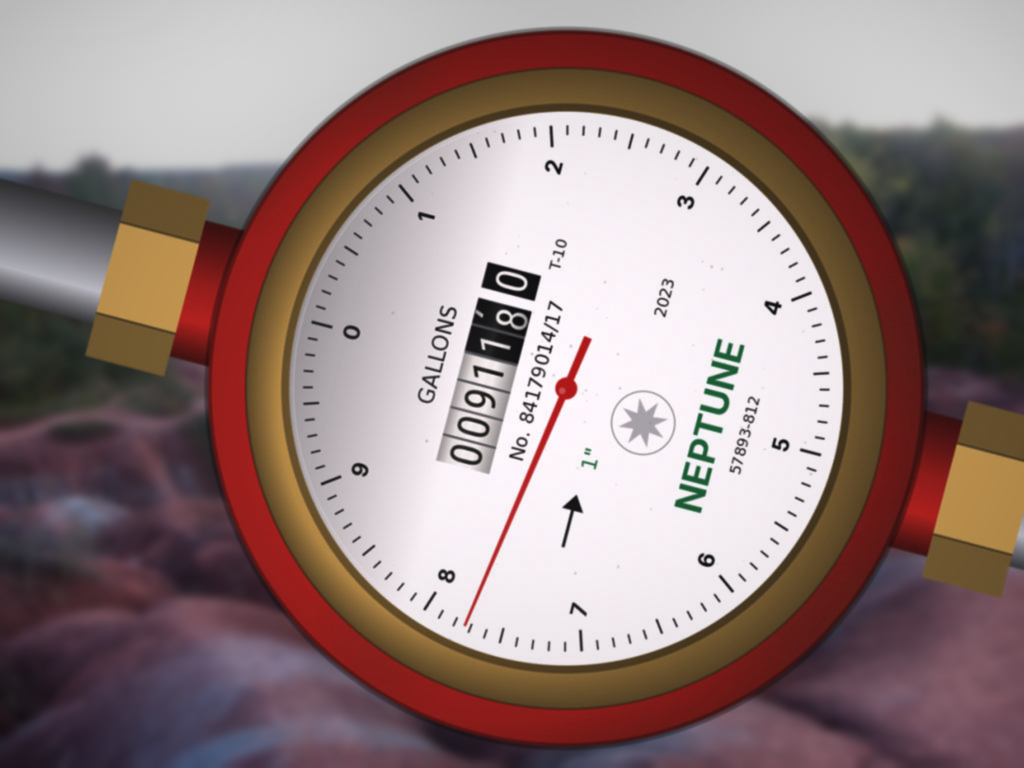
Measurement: 91177.7 gal
